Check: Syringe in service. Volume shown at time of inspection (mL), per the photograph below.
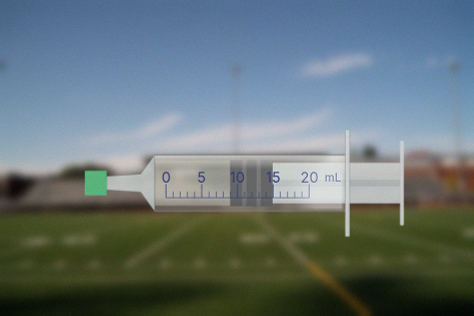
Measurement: 9 mL
